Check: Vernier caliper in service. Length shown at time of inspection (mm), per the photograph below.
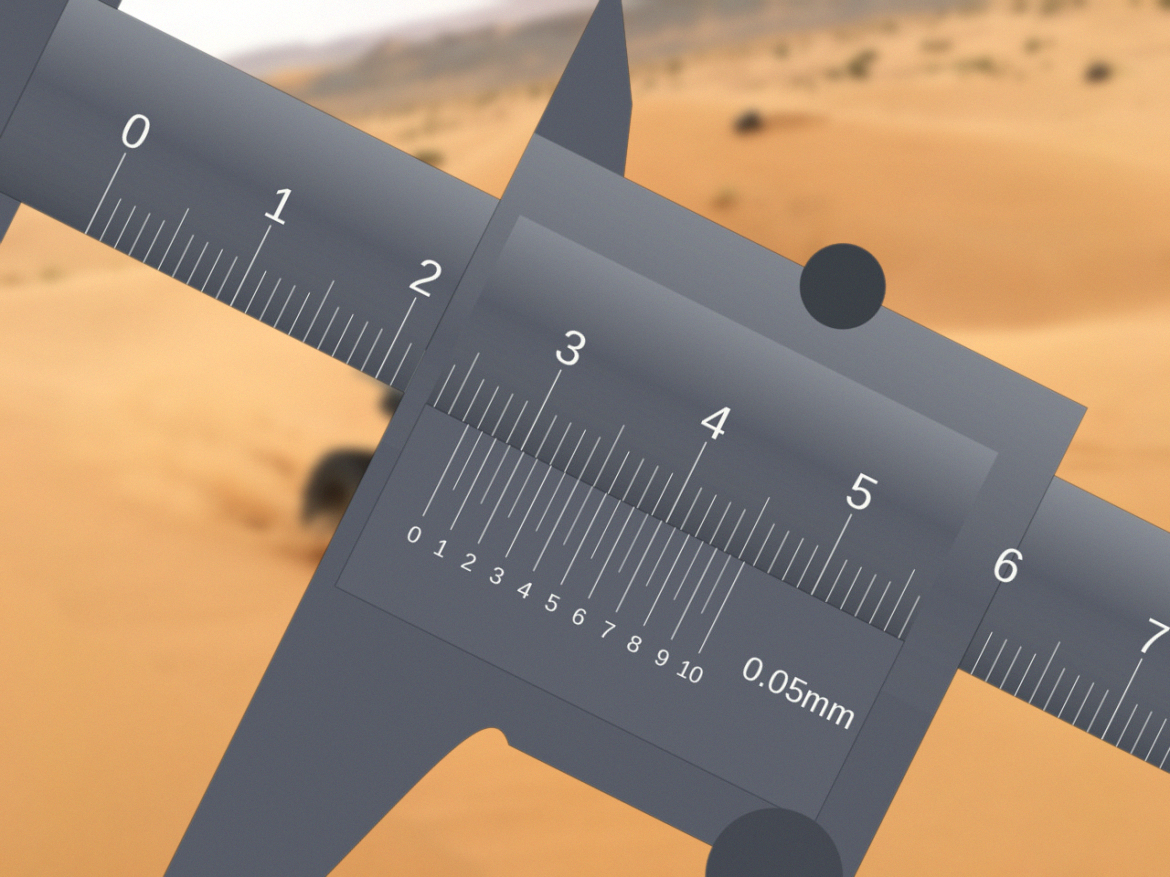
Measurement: 26.4 mm
